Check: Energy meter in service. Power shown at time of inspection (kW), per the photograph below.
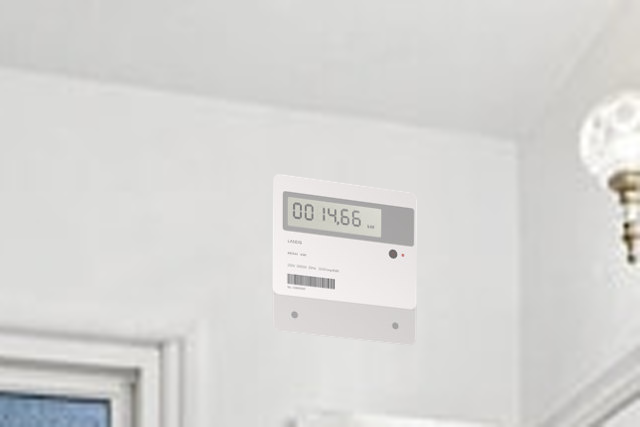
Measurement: 14.66 kW
